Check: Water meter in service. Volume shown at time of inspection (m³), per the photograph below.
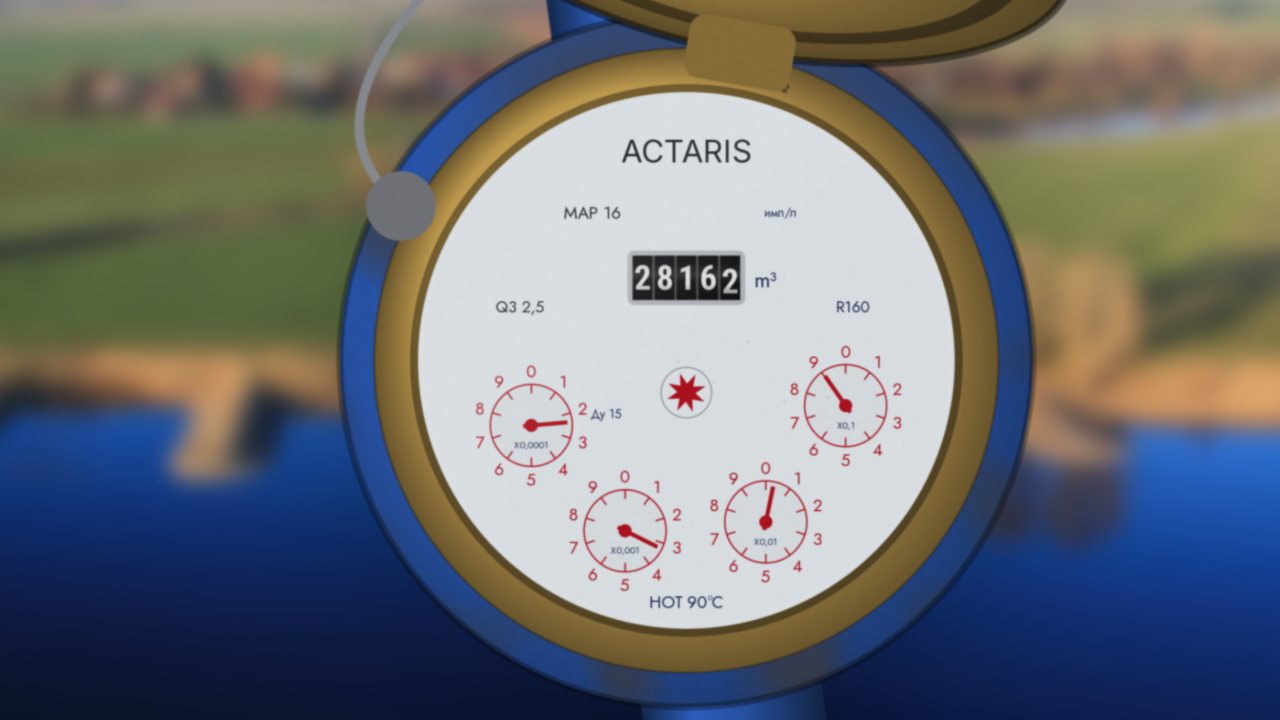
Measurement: 28161.9032 m³
